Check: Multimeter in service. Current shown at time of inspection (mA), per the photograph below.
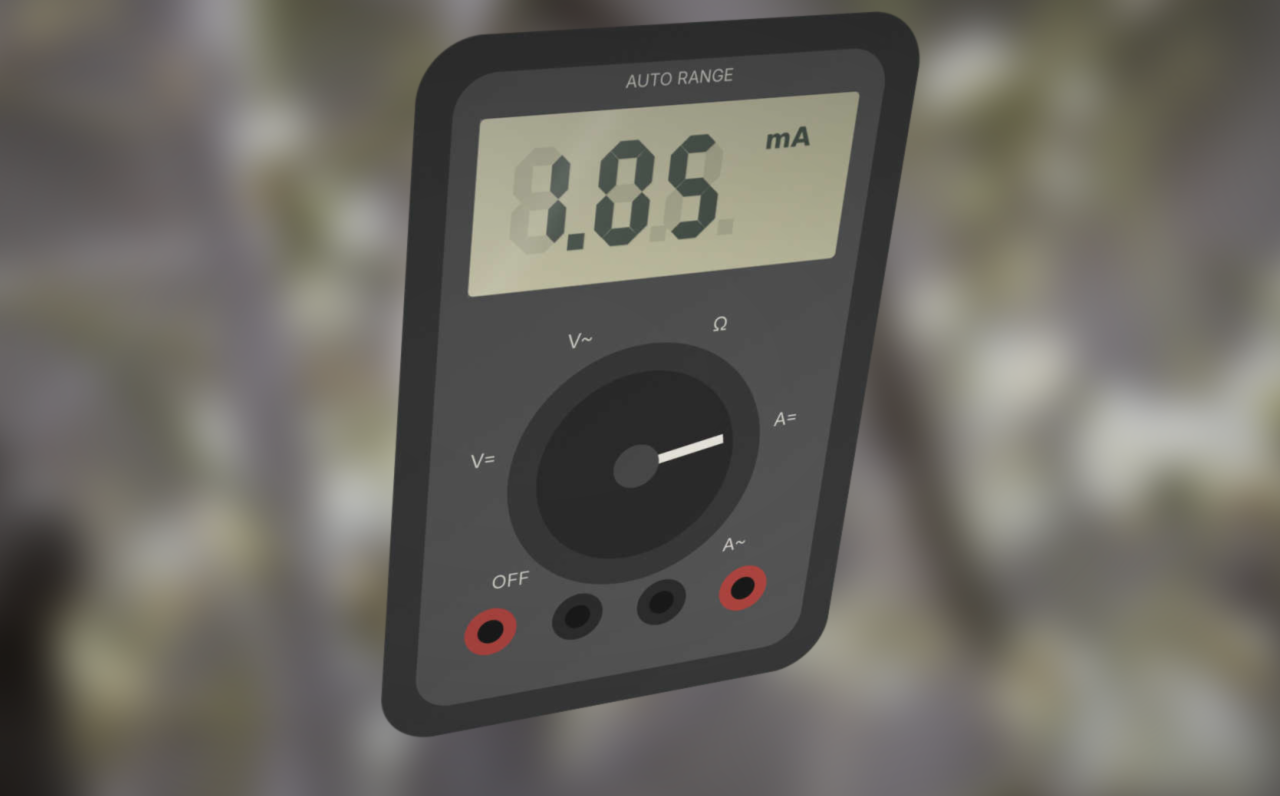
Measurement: 1.05 mA
